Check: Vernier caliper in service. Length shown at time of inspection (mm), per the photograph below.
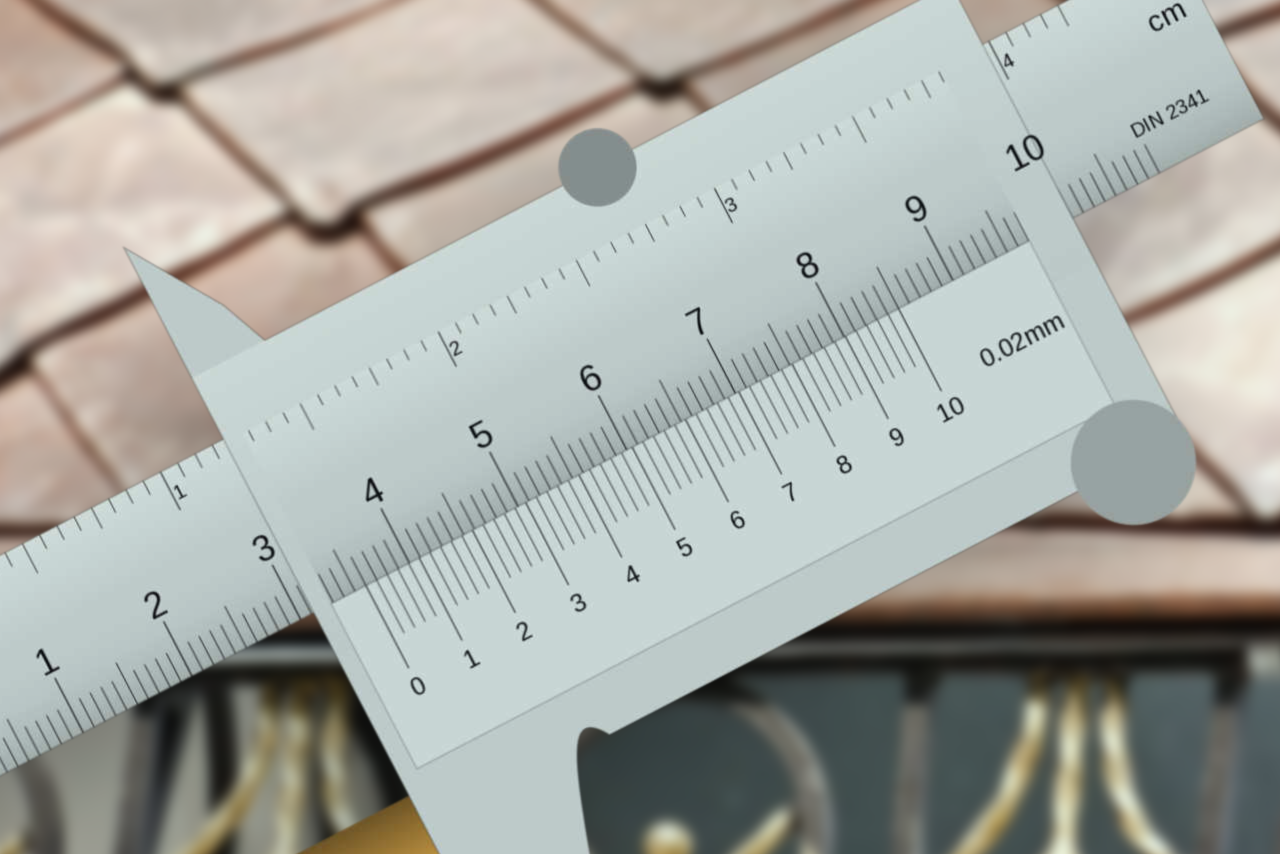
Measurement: 36.0 mm
